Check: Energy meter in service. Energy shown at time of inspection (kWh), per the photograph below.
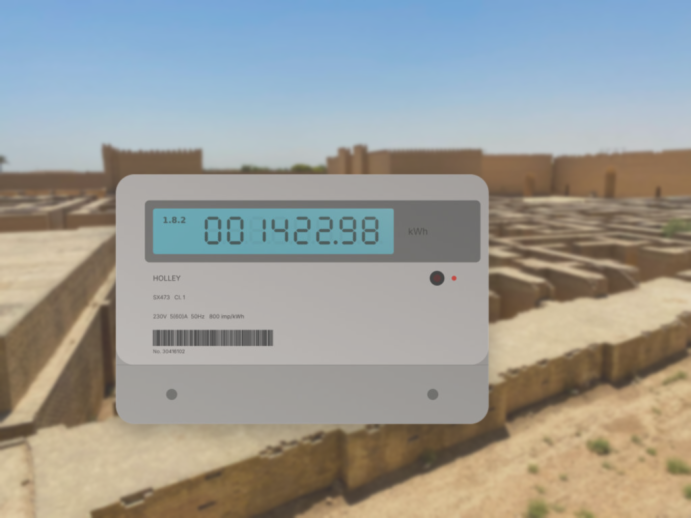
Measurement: 1422.98 kWh
